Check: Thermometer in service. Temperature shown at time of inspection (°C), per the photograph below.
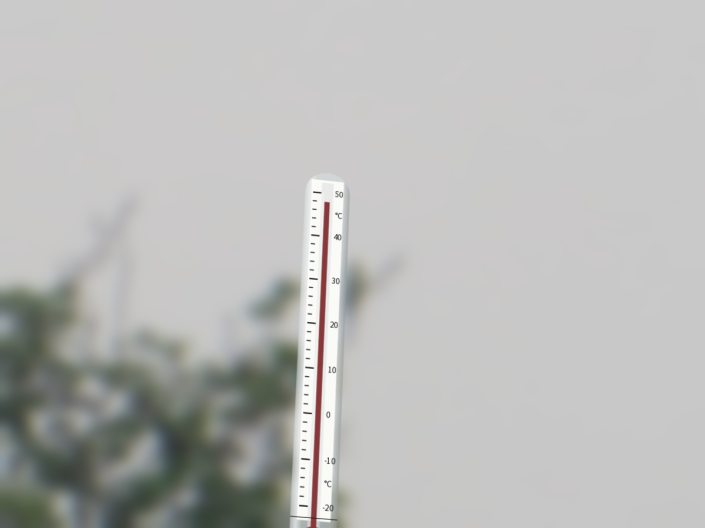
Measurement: 48 °C
